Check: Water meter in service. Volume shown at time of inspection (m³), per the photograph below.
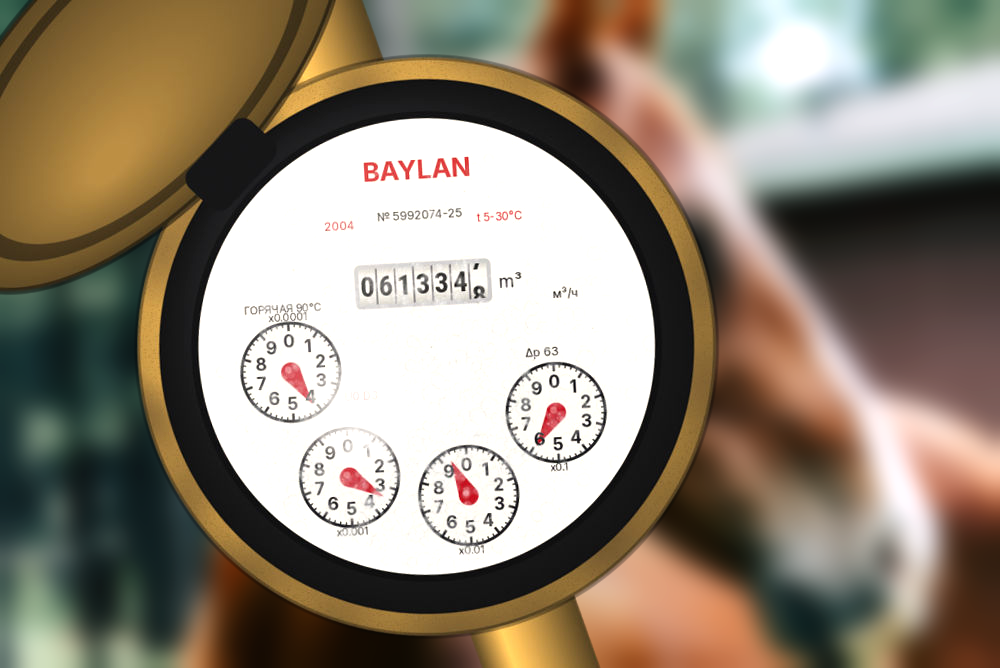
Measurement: 613347.5934 m³
